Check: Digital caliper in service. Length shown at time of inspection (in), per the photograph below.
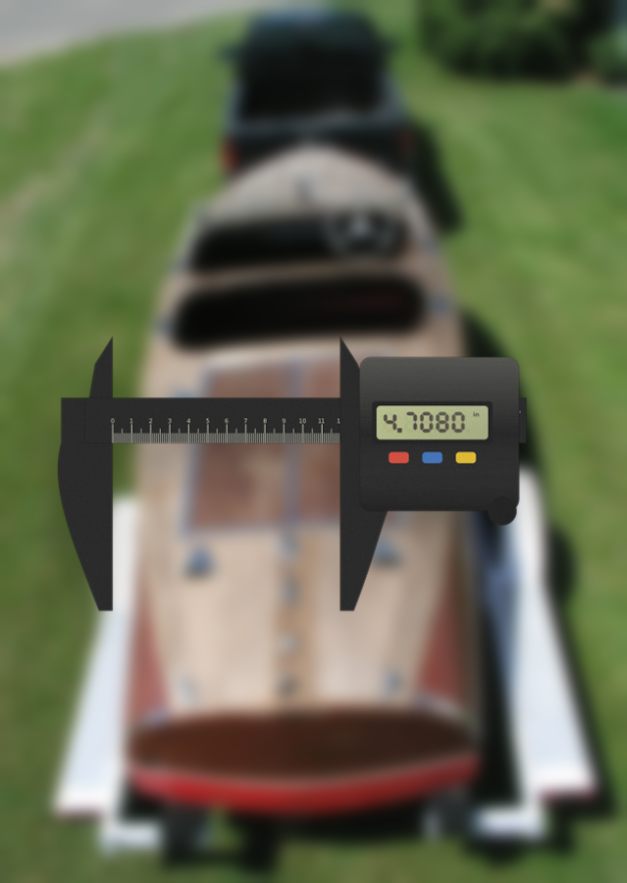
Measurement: 4.7080 in
